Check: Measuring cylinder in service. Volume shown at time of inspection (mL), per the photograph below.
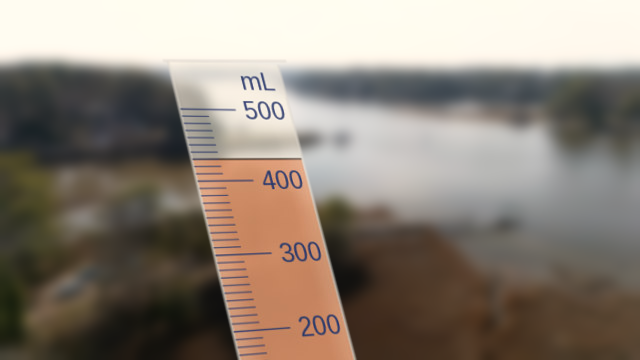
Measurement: 430 mL
